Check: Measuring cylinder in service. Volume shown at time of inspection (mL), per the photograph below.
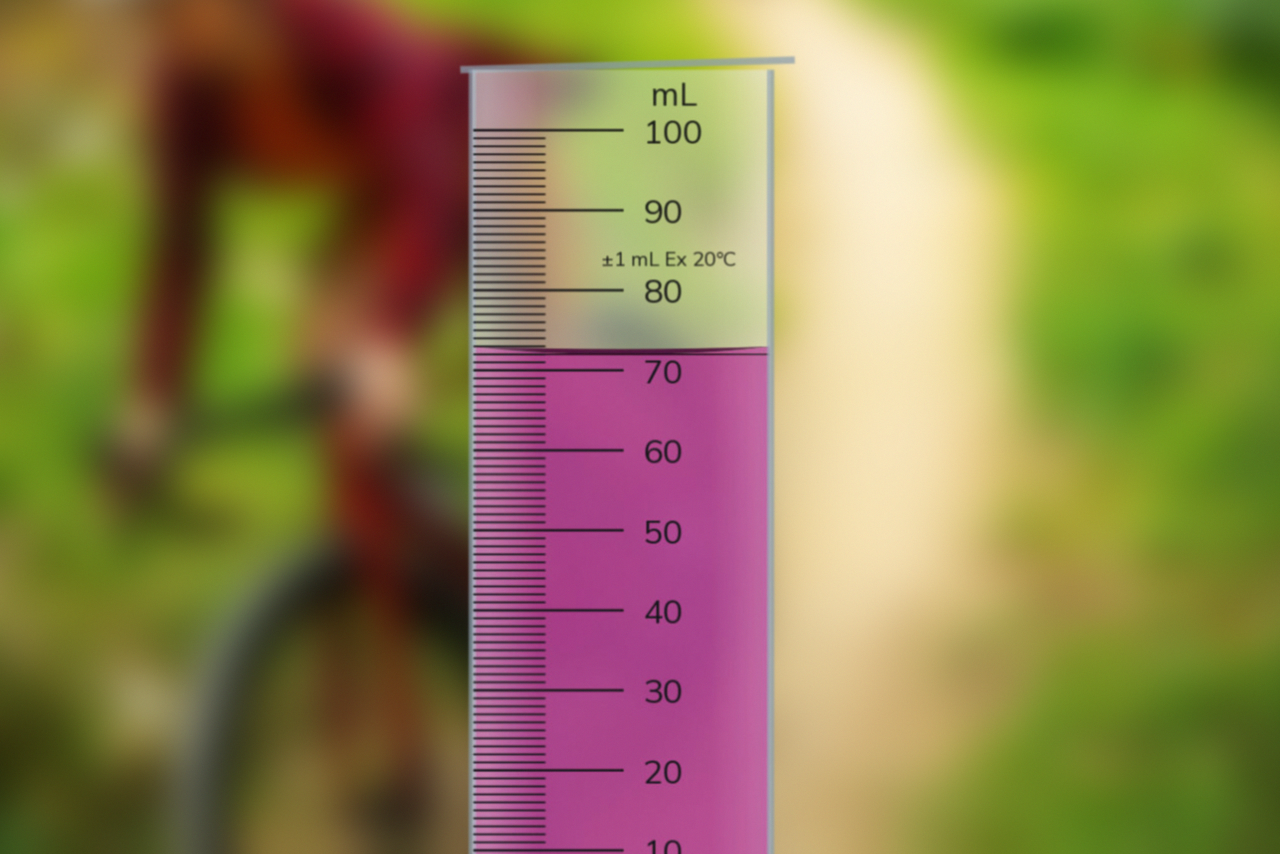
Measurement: 72 mL
